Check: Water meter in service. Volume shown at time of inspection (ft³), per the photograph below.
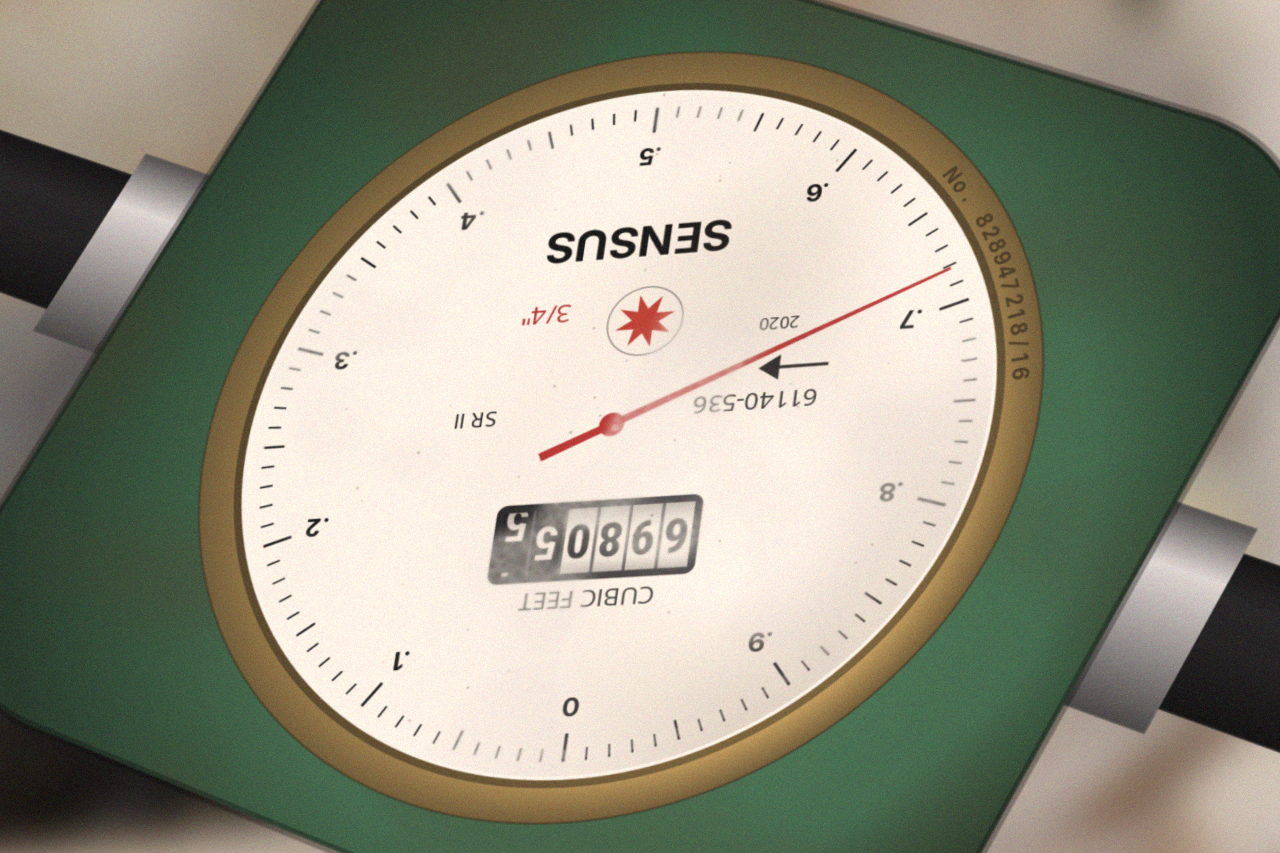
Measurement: 698054.68 ft³
